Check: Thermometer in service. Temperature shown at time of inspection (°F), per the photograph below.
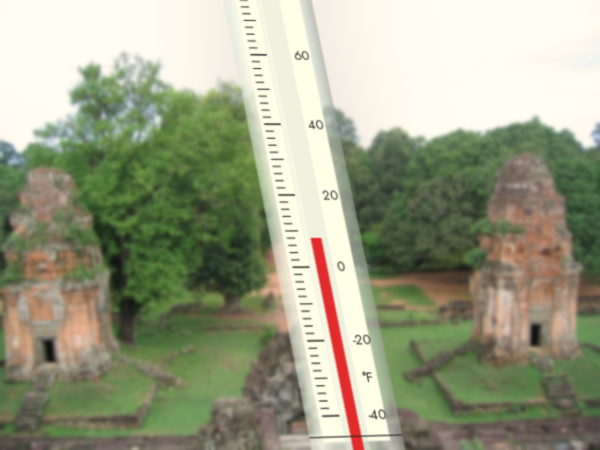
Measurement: 8 °F
